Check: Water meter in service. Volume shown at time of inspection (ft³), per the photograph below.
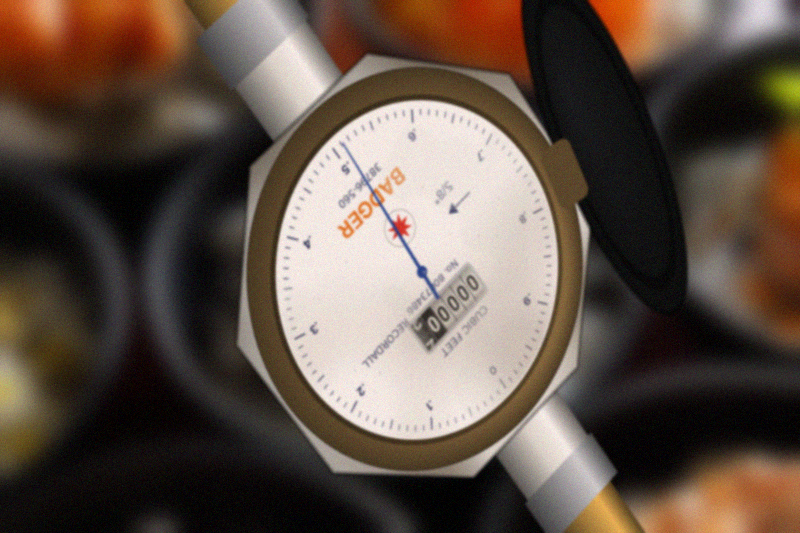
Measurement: 2.51 ft³
